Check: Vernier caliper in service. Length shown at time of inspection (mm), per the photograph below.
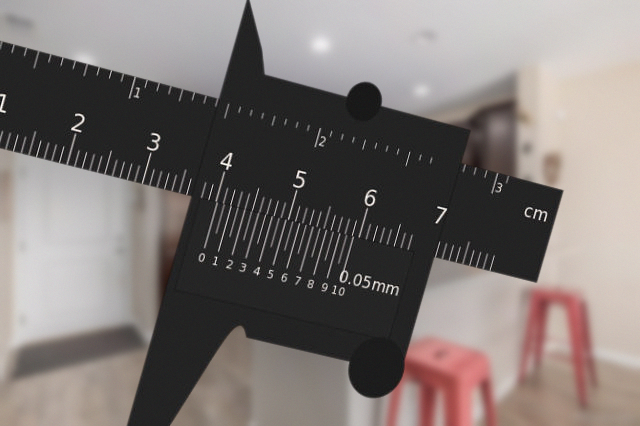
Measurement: 40.2 mm
